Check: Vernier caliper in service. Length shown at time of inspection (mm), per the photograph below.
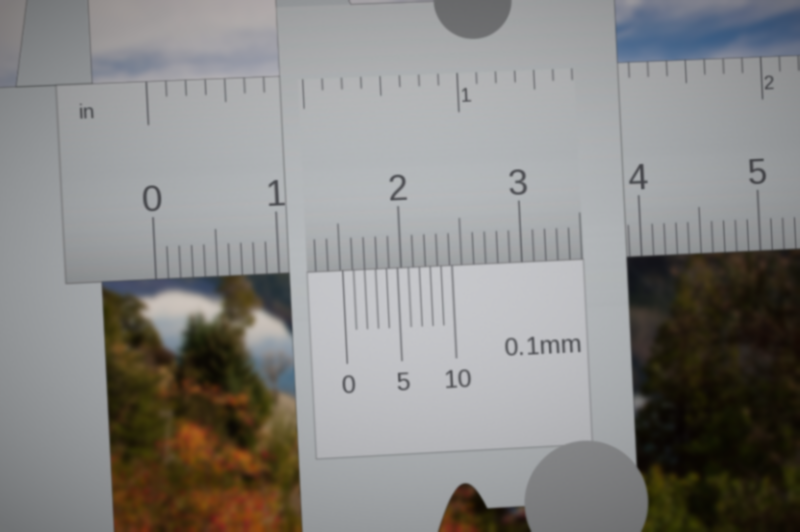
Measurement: 15.2 mm
